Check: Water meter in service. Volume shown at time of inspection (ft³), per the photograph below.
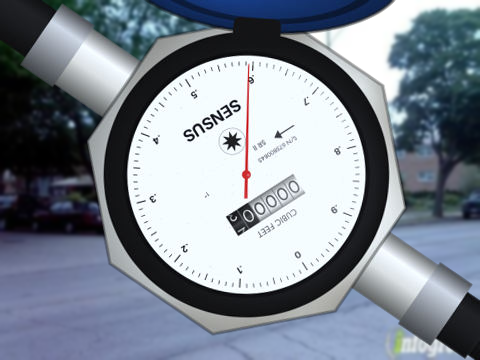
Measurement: 2.59 ft³
